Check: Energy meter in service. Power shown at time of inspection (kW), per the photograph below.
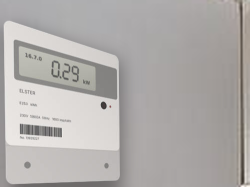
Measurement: 0.29 kW
